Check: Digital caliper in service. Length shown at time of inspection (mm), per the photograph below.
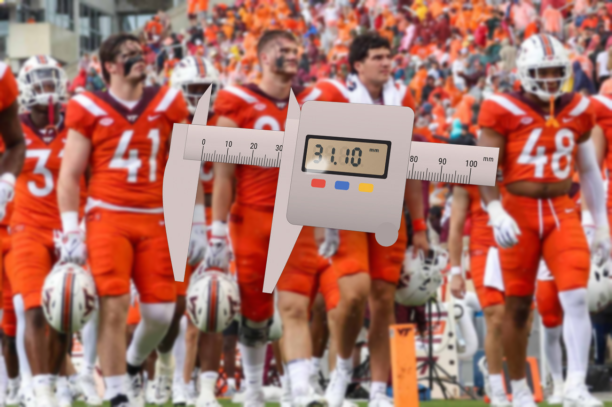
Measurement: 31.10 mm
